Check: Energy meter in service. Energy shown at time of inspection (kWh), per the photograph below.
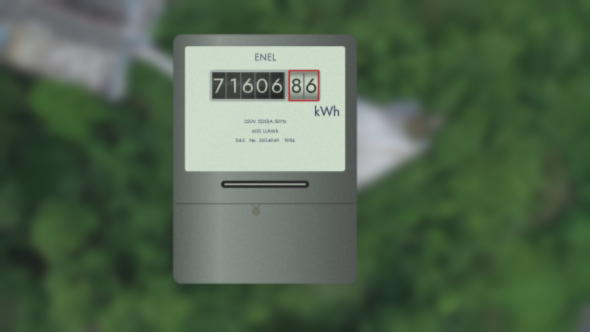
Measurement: 71606.86 kWh
